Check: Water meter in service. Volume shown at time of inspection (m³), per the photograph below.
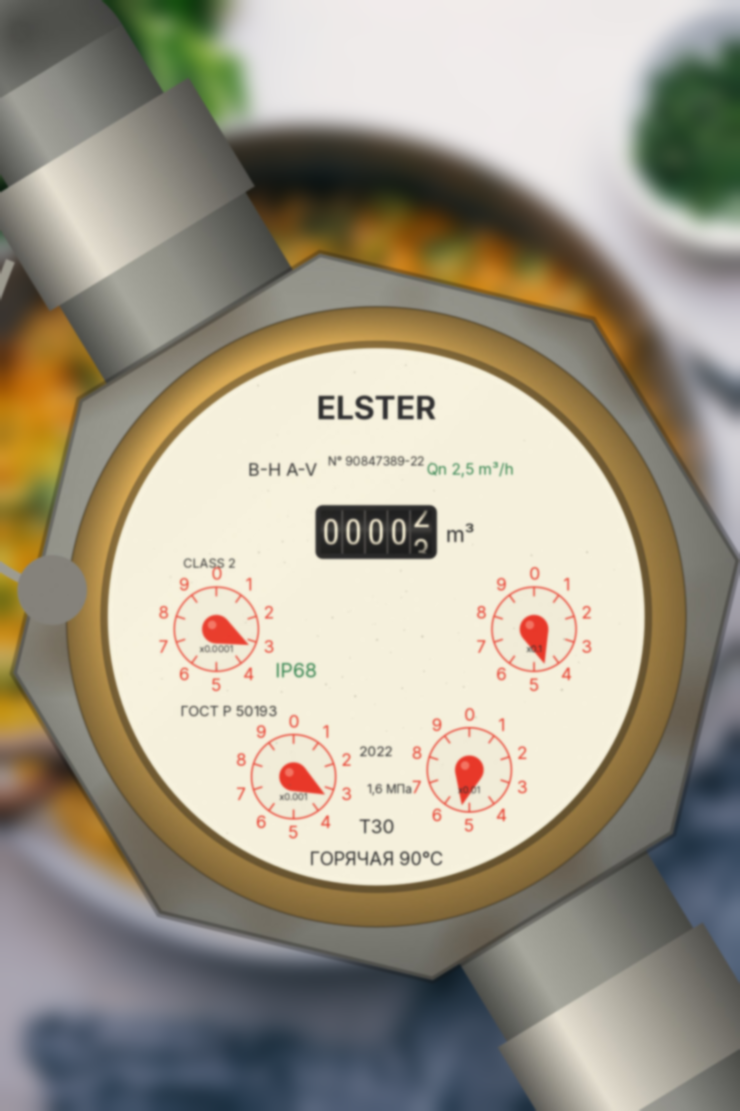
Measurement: 2.4533 m³
